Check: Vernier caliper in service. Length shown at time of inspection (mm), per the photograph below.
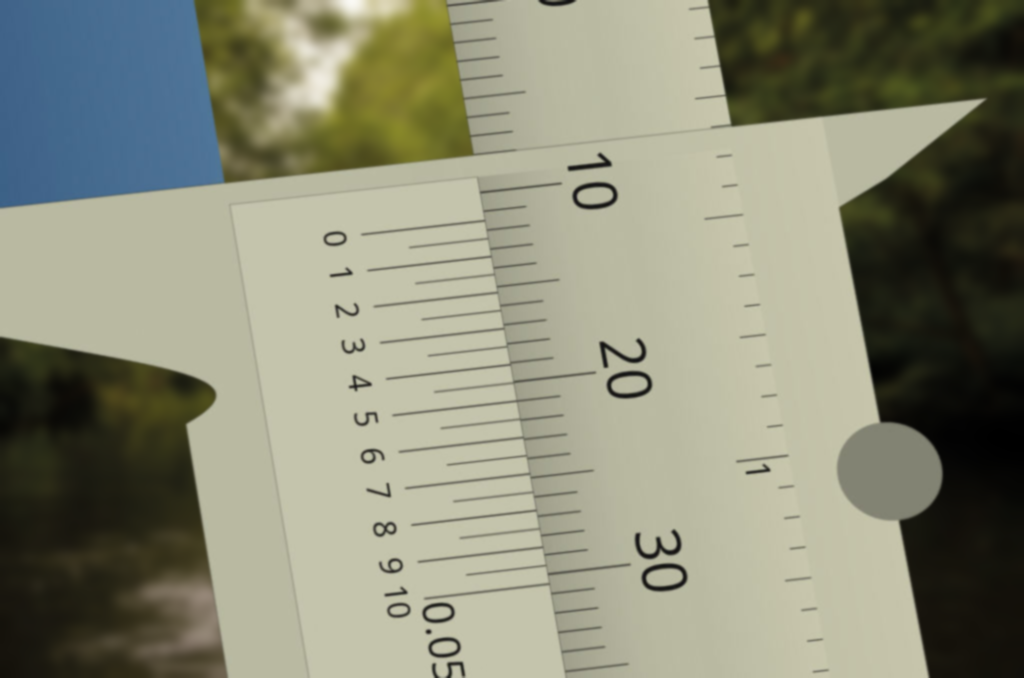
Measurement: 11.5 mm
